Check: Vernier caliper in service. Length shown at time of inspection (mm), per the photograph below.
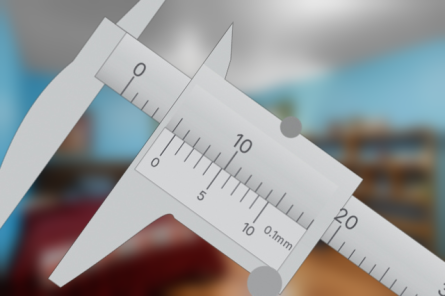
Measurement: 5.3 mm
